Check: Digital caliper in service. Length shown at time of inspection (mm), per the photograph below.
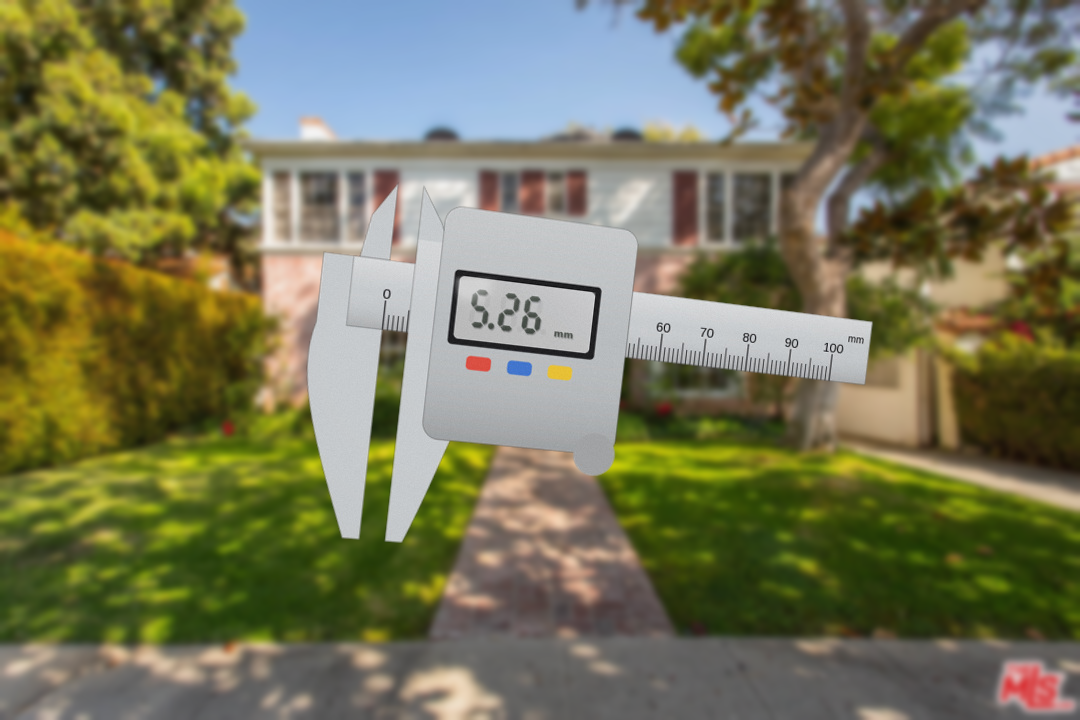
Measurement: 5.26 mm
